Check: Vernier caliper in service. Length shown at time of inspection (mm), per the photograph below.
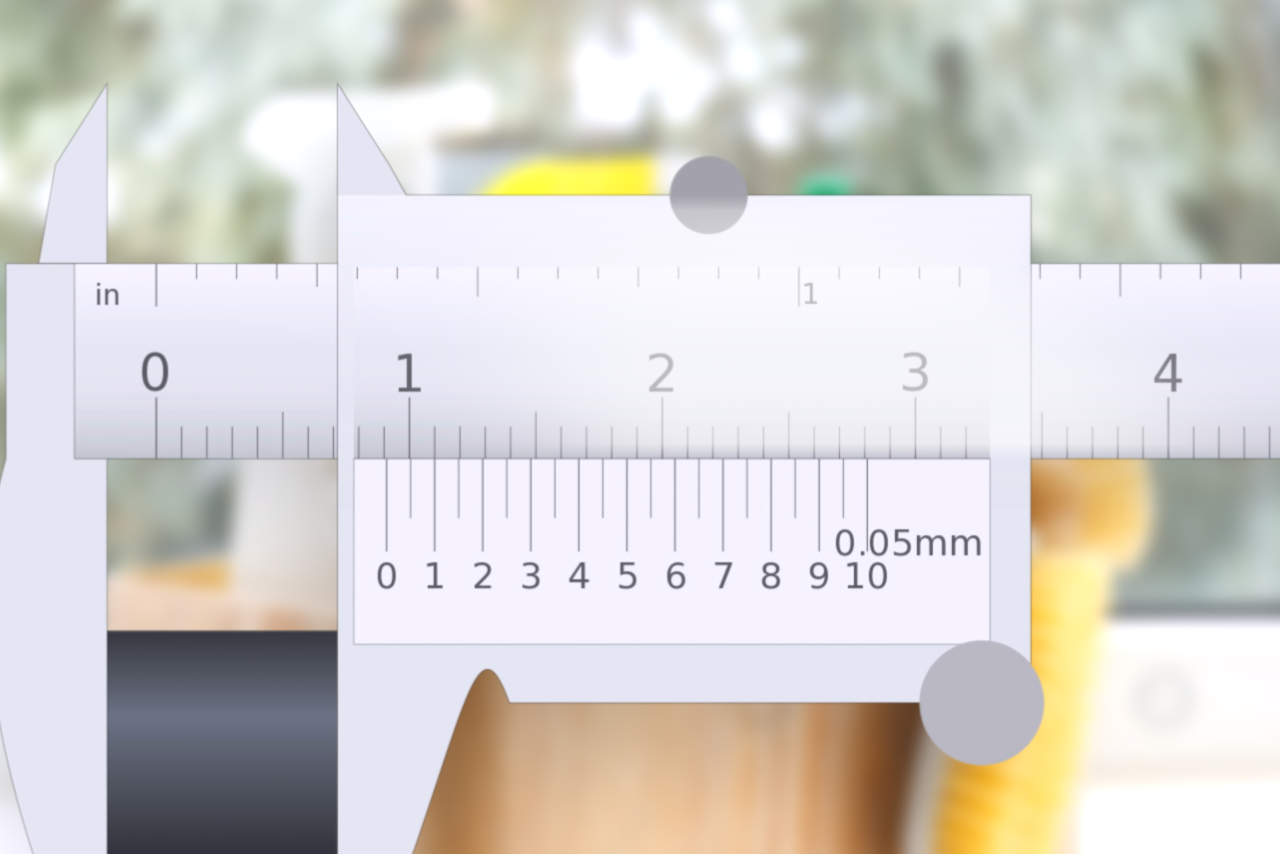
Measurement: 9.1 mm
